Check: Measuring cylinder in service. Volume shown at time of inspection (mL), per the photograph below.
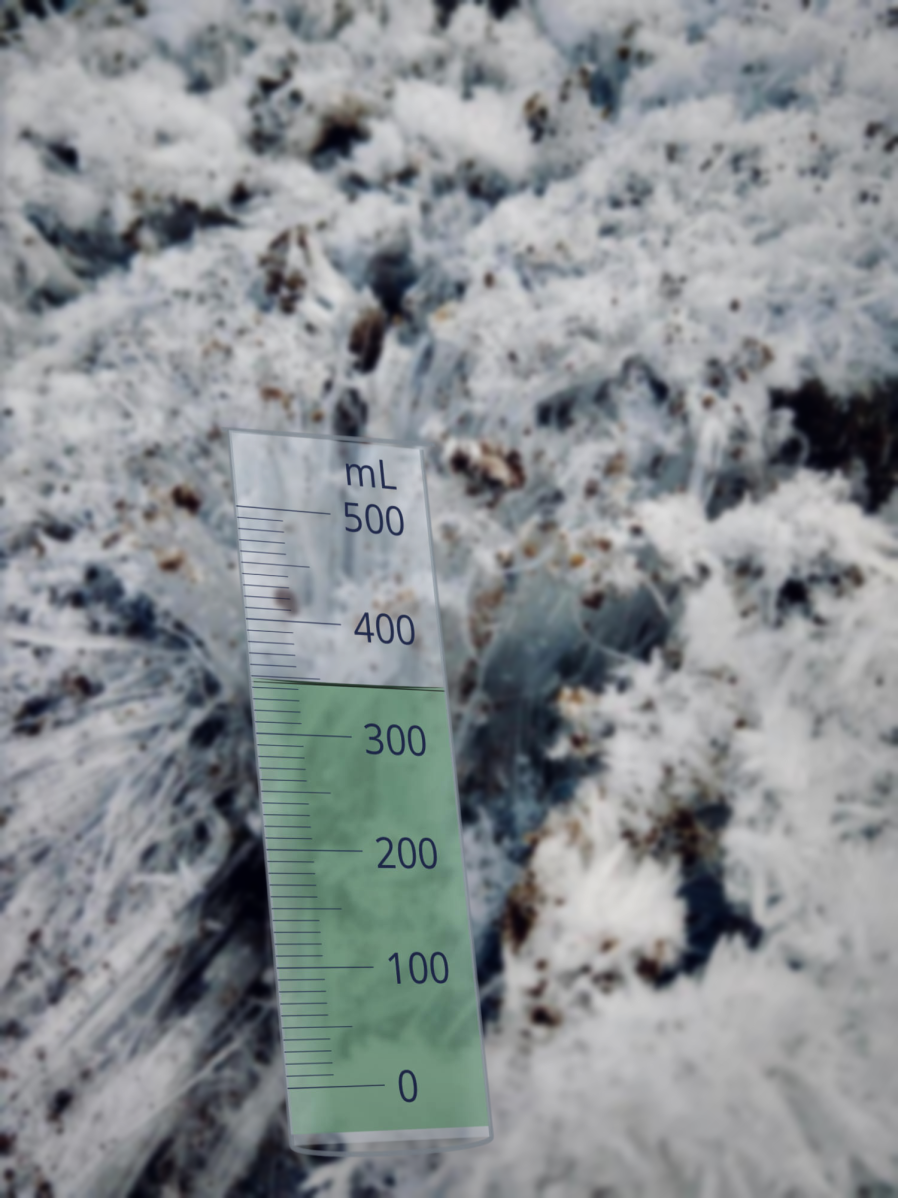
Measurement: 345 mL
